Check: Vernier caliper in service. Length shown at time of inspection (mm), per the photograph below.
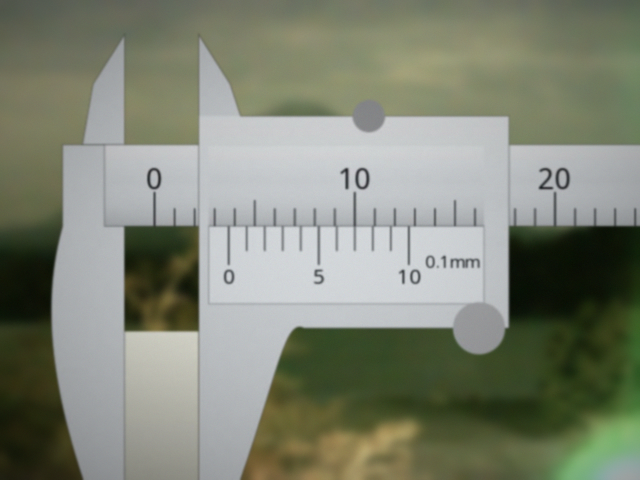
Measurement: 3.7 mm
